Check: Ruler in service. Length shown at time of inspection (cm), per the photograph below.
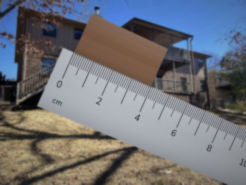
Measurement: 4 cm
